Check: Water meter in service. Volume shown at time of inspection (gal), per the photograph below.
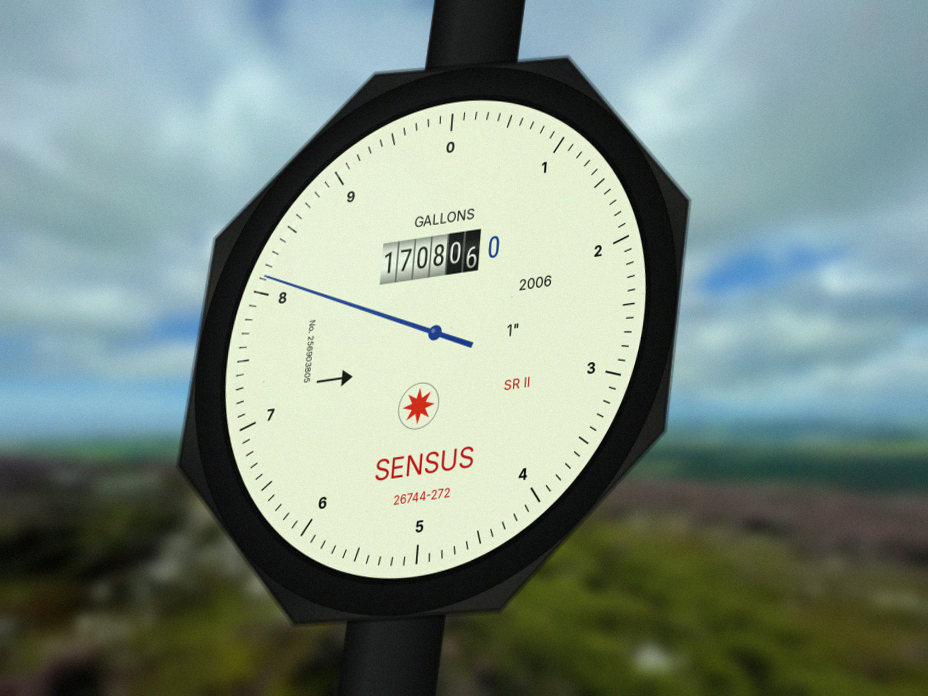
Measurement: 1708058.1 gal
